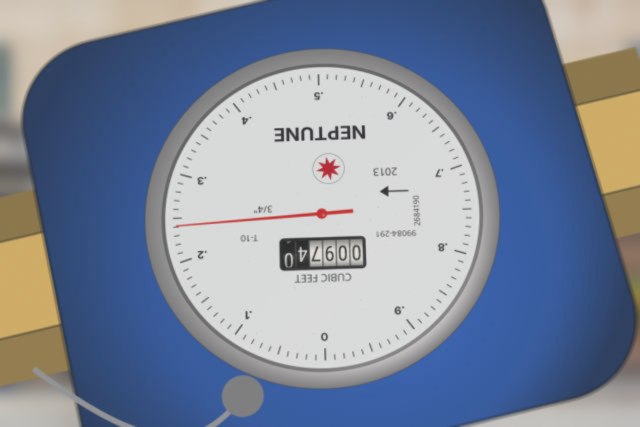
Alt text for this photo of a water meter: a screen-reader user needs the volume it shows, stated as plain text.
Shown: 9740.24 ft³
